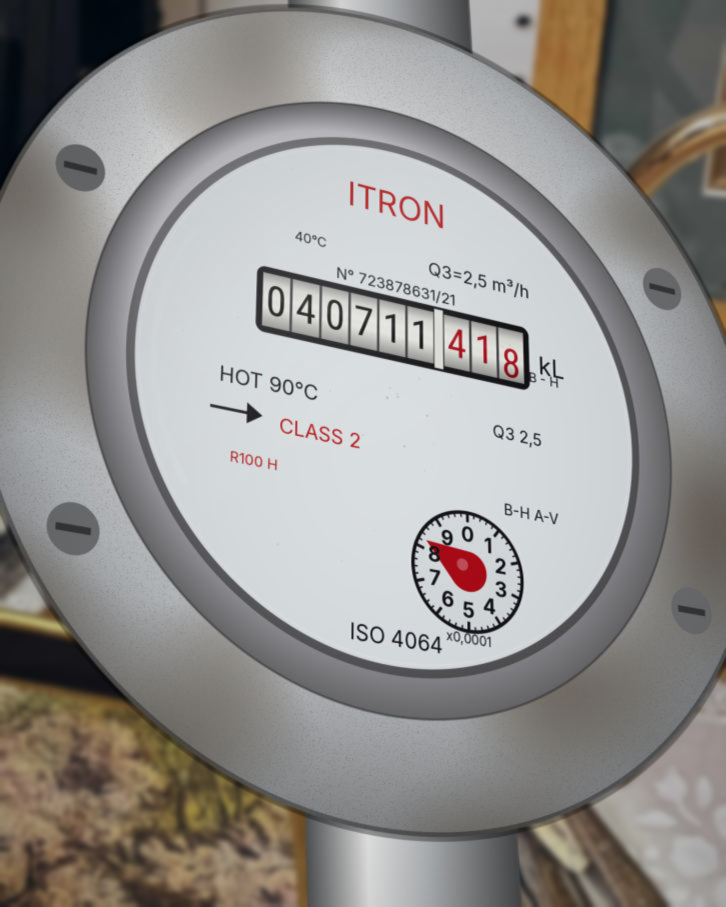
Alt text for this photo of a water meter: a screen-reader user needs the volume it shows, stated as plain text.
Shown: 40711.4178 kL
